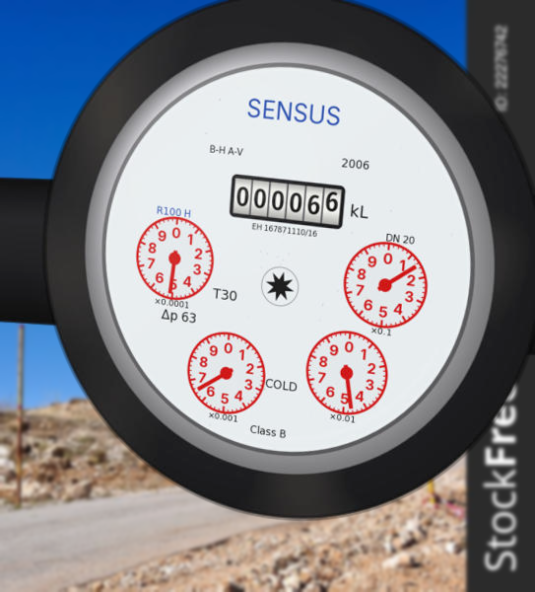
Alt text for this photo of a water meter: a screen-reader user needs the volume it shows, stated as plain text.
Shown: 66.1465 kL
